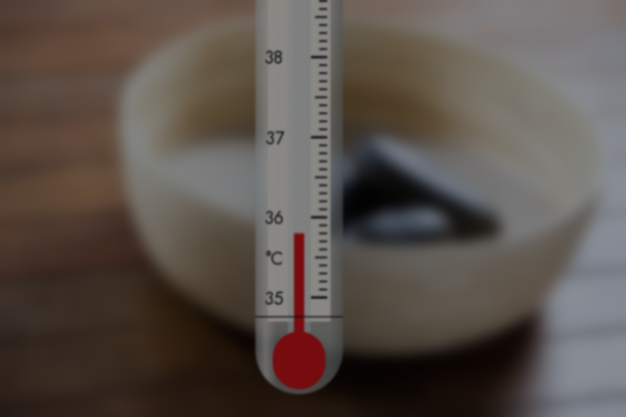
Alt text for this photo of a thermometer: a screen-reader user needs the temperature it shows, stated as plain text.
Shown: 35.8 °C
